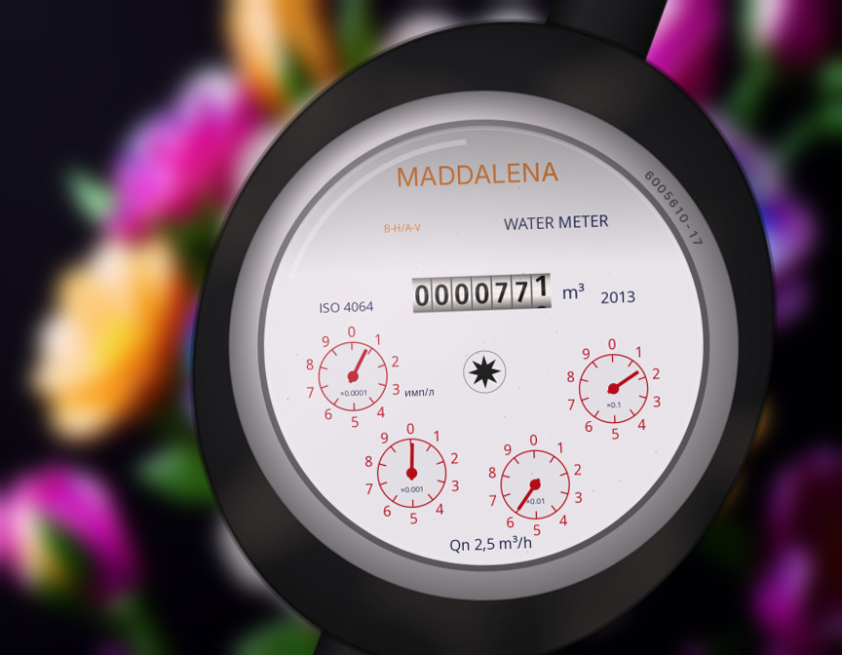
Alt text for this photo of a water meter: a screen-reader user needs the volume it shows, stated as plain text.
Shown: 771.1600 m³
